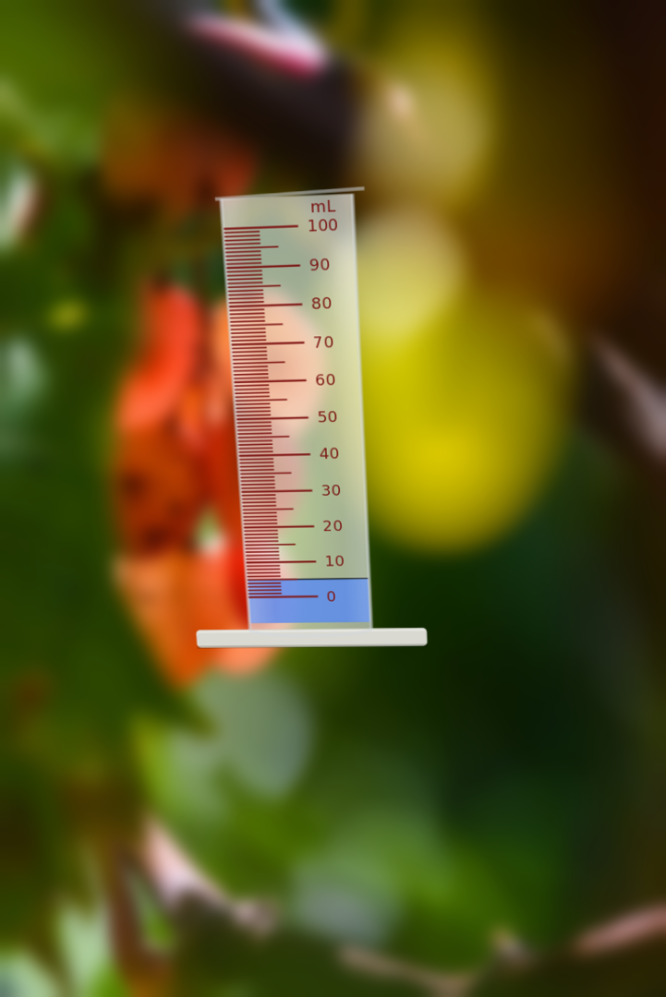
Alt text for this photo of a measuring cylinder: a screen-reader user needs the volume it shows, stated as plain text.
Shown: 5 mL
